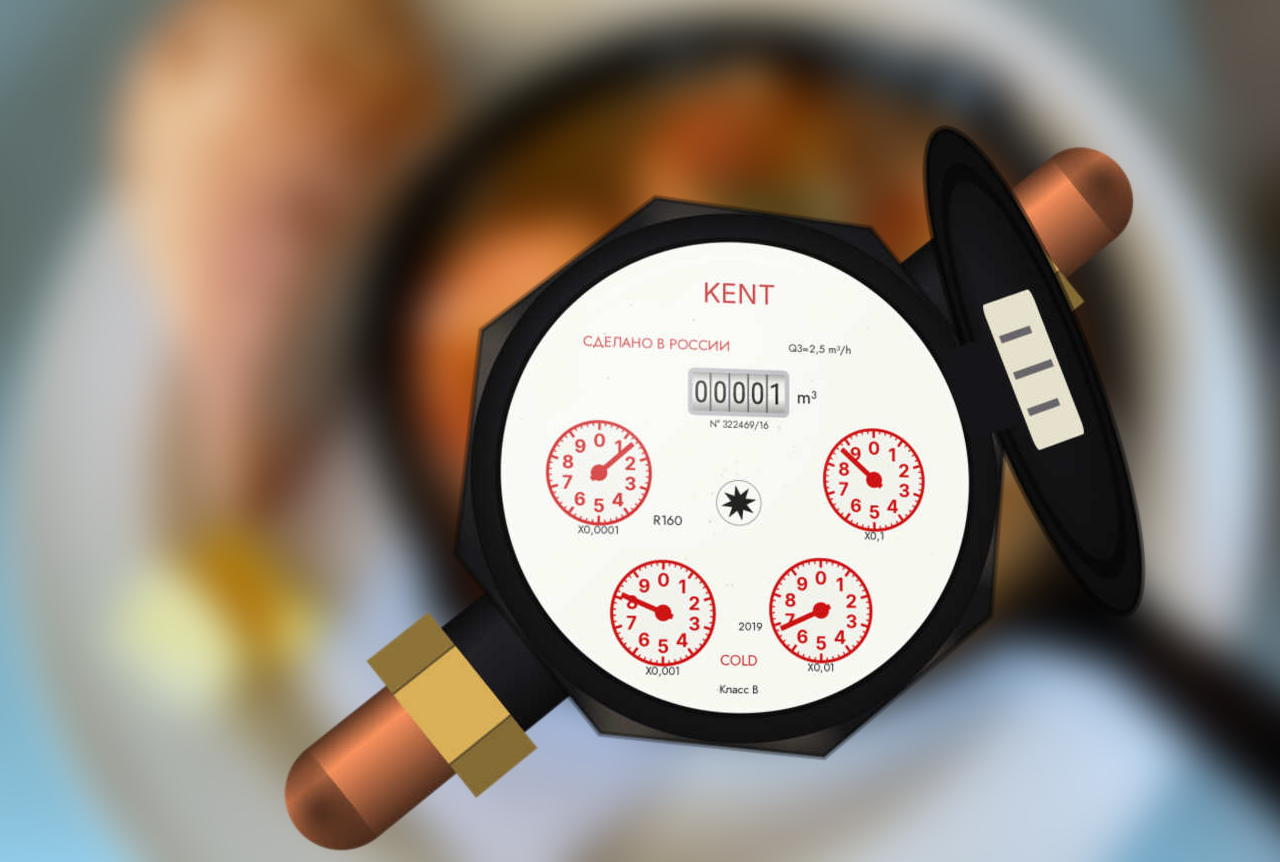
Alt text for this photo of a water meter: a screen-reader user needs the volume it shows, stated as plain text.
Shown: 1.8681 m³
